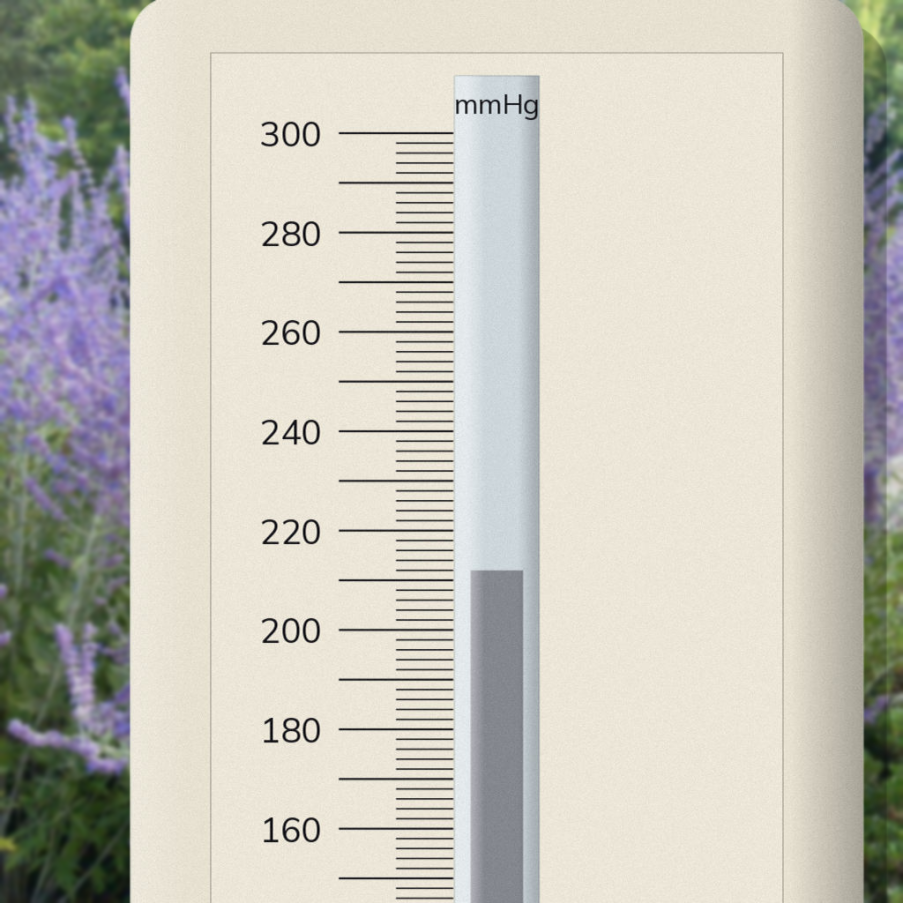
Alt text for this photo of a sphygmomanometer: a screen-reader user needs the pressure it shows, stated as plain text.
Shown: 212 mmHg
